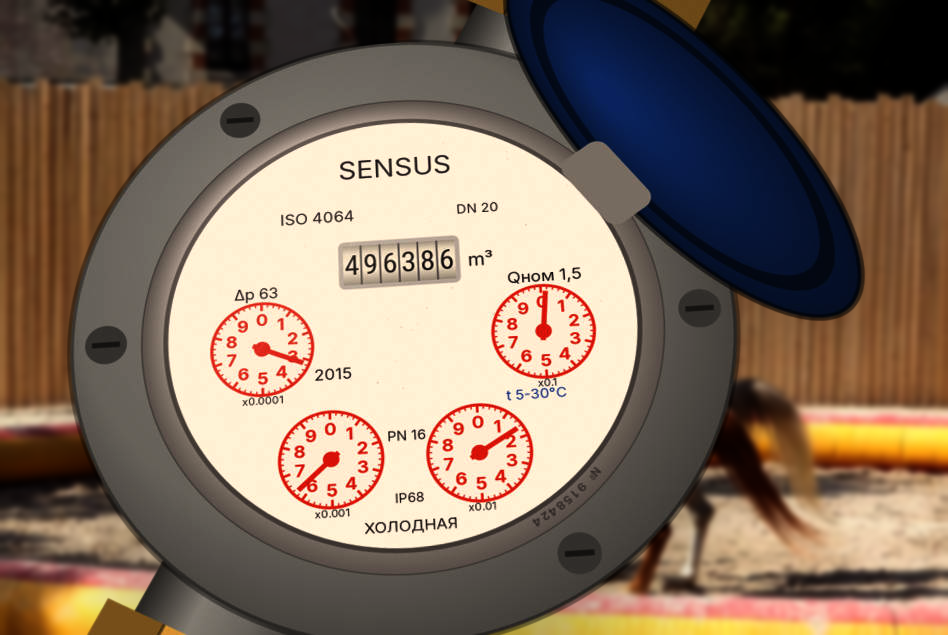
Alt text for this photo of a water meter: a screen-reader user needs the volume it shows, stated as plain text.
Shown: 496386.0163 m³
